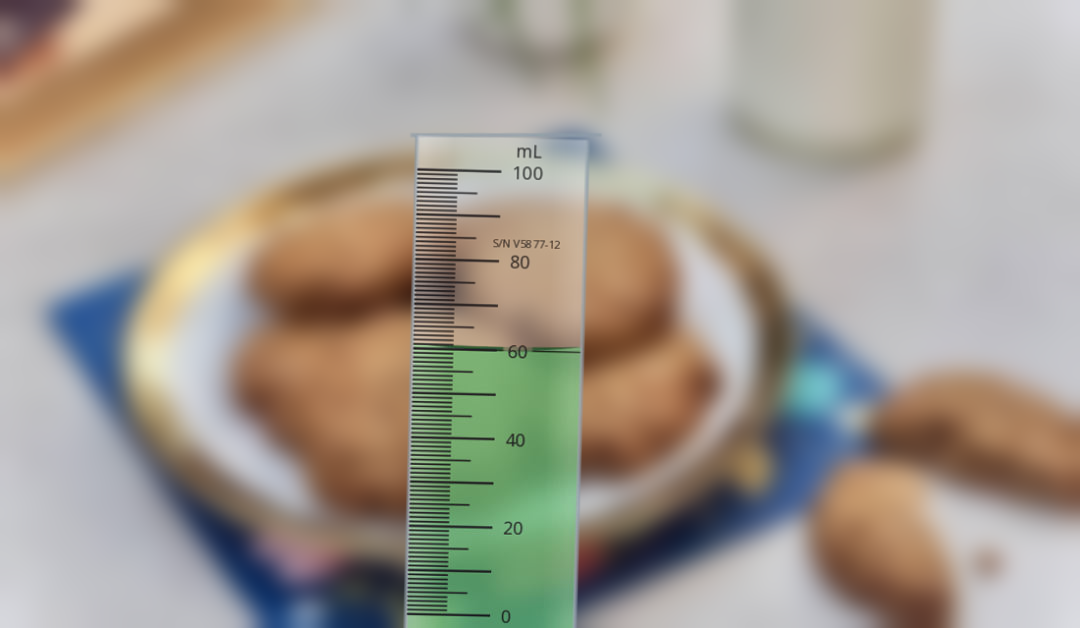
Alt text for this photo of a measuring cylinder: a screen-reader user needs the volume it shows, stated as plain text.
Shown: 60 mL
